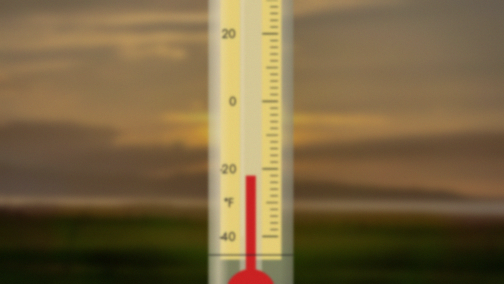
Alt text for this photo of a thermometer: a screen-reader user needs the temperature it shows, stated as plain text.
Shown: -22 °F
